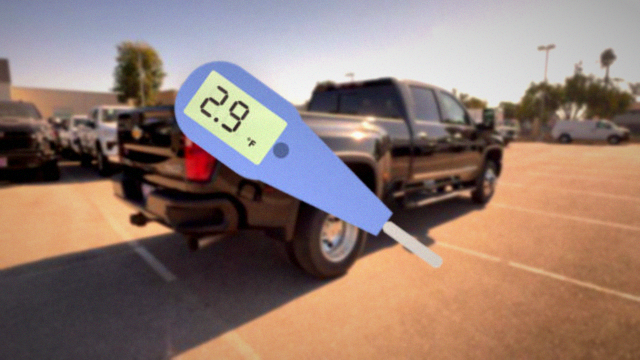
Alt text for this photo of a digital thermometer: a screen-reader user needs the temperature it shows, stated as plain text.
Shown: 2.9 °F
